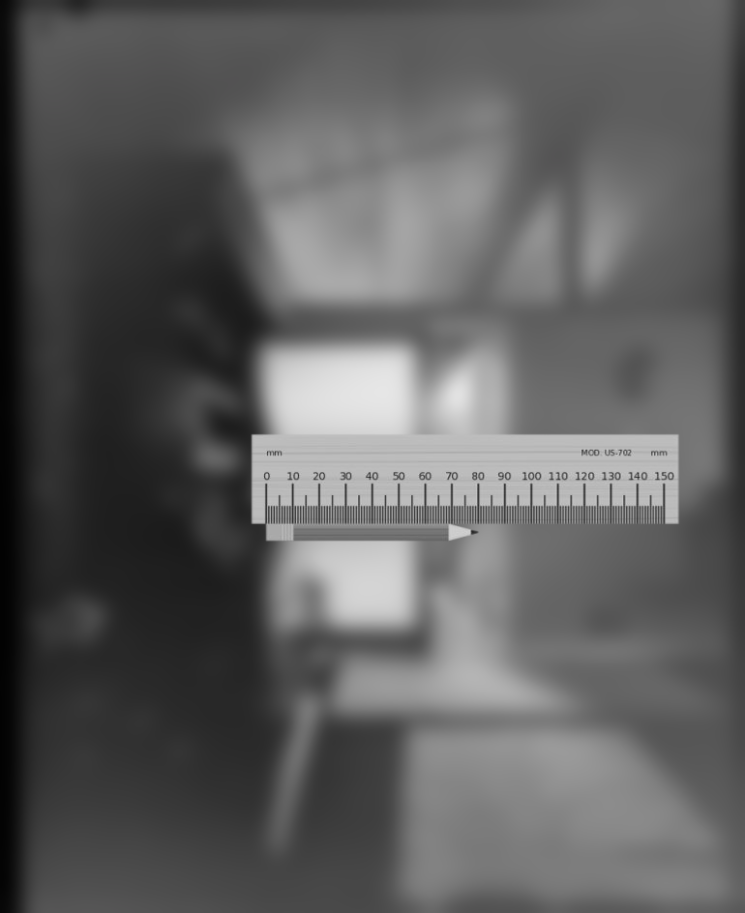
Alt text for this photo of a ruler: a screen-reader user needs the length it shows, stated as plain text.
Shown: 80 mm
